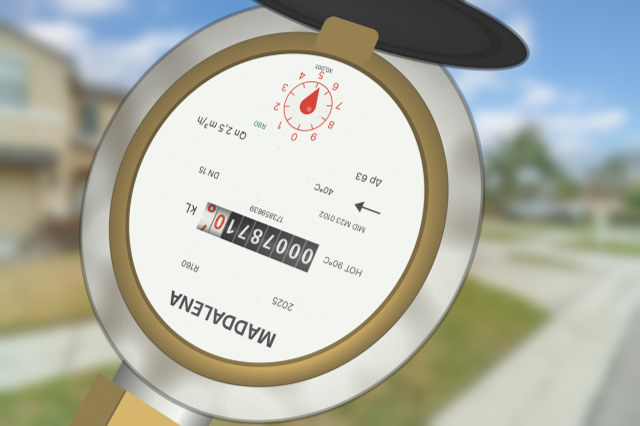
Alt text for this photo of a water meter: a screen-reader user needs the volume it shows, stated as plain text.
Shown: 7871.075 kL
